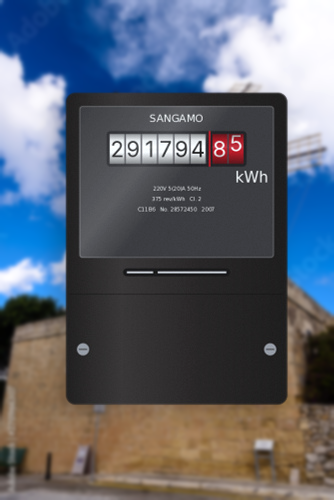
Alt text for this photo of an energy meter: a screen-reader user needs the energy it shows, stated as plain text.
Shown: 291794.85 kWh
